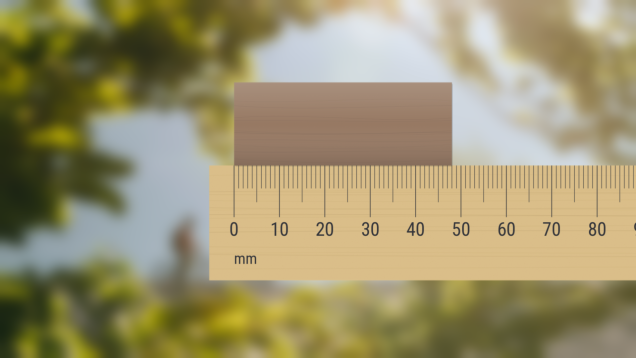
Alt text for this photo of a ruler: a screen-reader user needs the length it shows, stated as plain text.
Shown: 48 mm
